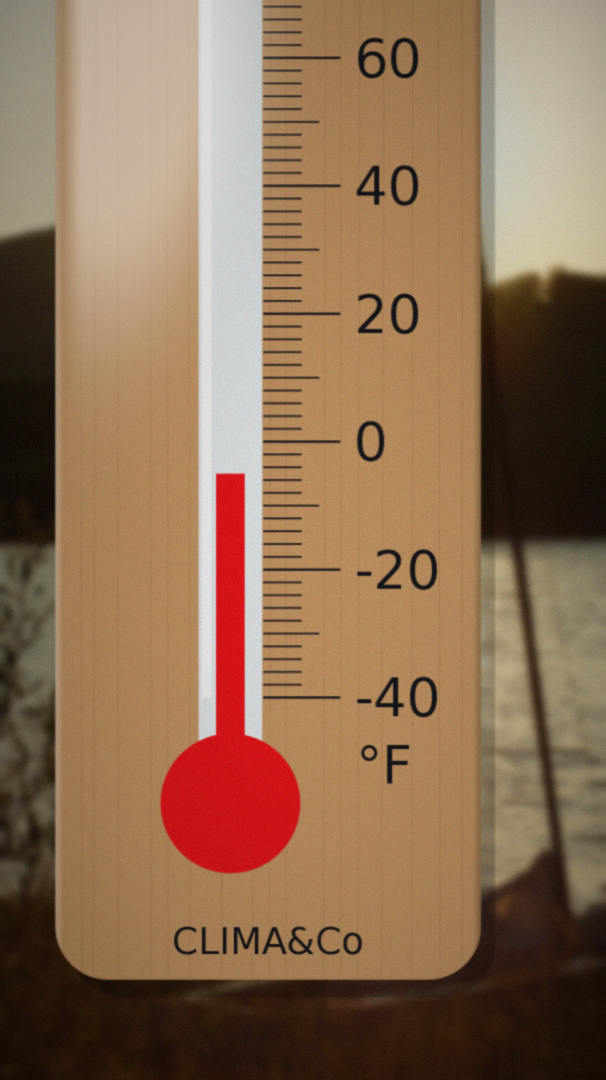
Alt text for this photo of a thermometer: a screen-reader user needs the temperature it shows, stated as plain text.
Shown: -5 °F
